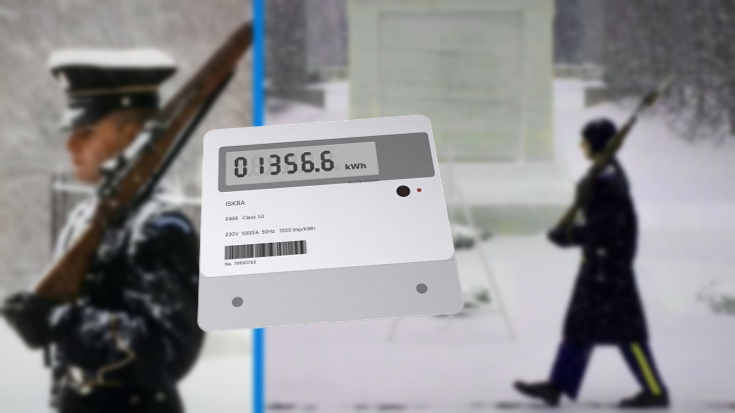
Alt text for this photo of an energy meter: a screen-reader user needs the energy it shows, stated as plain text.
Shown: 1356.6 kWh
